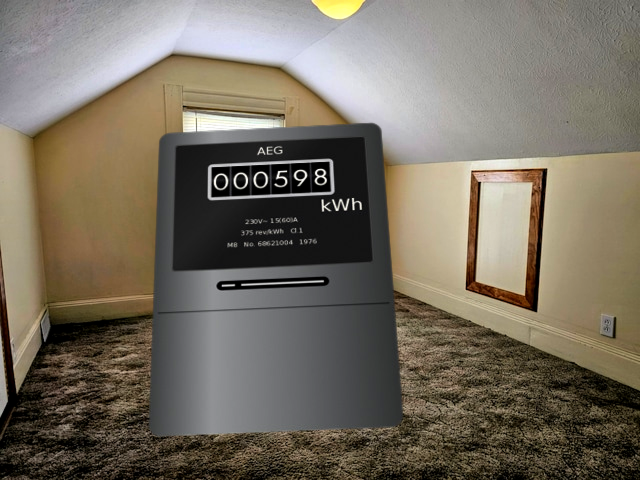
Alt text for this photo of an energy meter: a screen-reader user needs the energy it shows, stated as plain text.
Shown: 598 kWh
